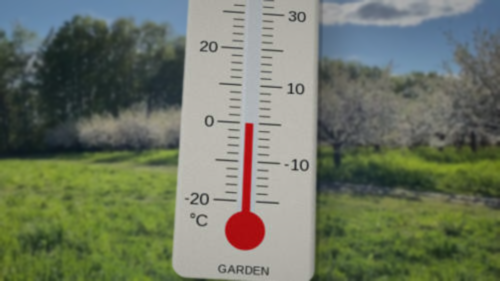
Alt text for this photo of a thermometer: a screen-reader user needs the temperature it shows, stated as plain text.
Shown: 0 °C
